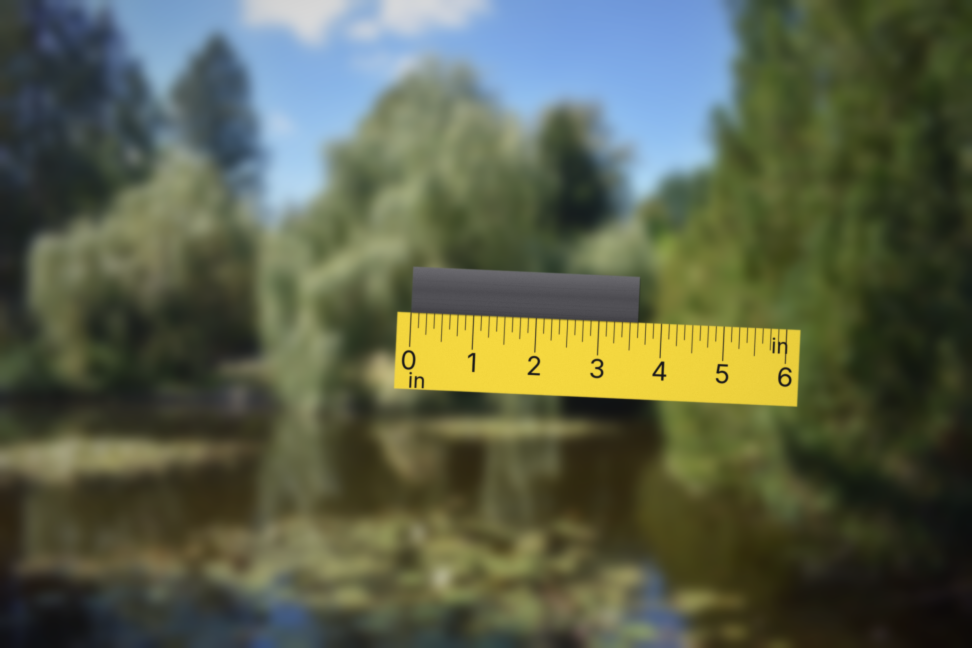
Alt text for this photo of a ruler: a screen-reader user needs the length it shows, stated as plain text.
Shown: 3.625 in
